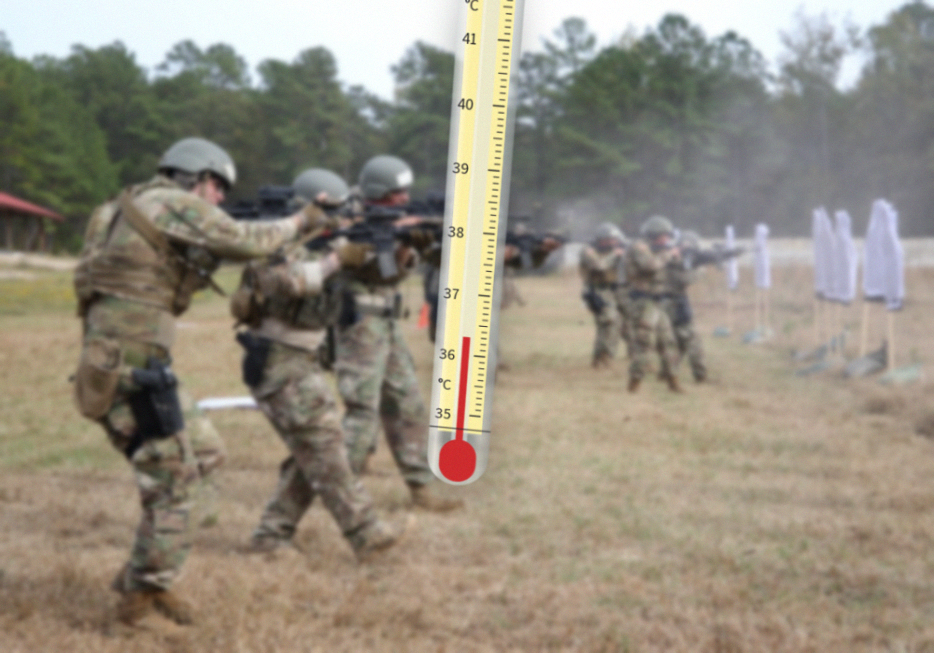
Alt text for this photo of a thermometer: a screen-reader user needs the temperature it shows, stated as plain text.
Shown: 36.3 °C
